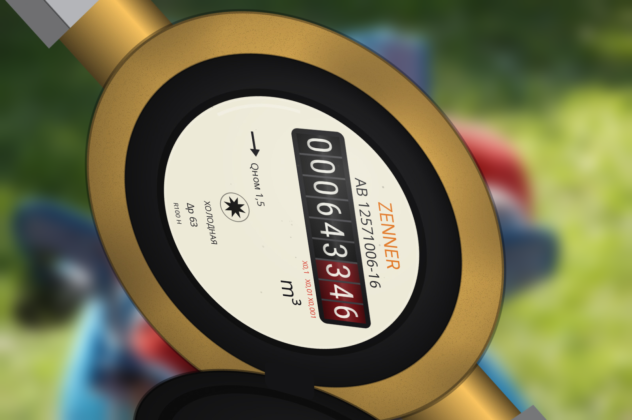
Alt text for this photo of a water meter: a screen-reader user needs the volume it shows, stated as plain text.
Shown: 643.346 m³
